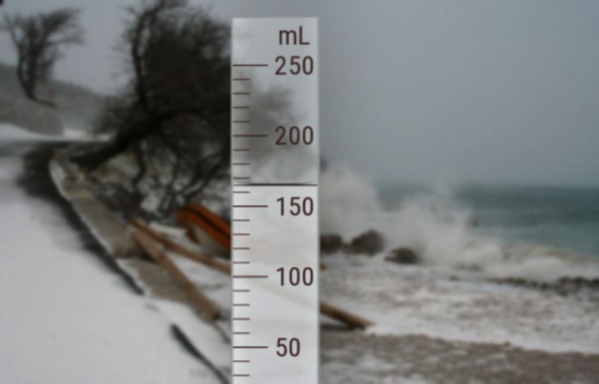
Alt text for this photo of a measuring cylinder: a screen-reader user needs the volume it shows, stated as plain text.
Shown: 165 mL
